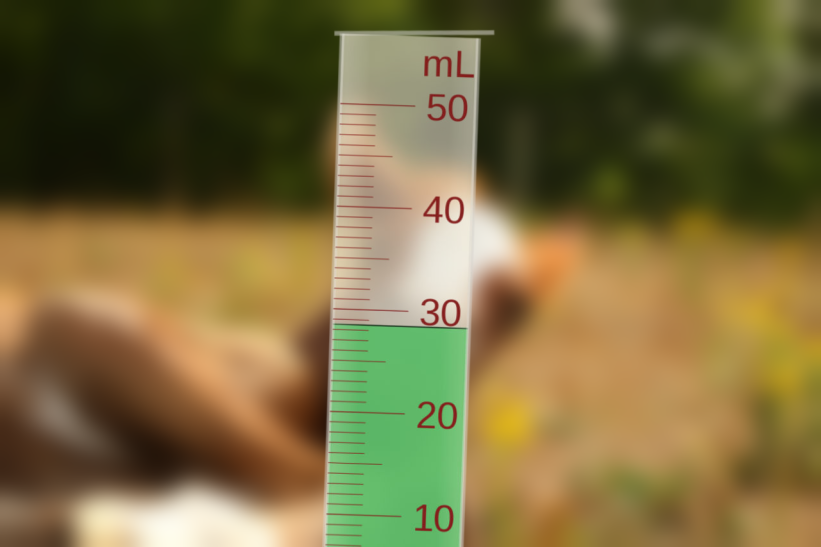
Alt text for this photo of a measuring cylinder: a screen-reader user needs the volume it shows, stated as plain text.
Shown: 28.5 mL
